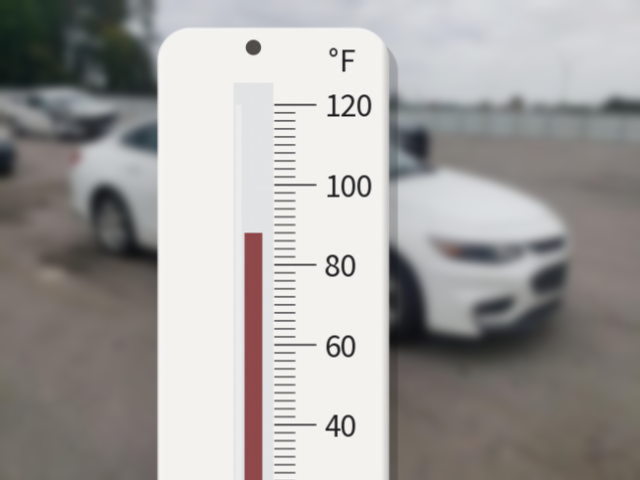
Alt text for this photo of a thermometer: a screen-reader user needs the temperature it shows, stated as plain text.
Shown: 88 °F
